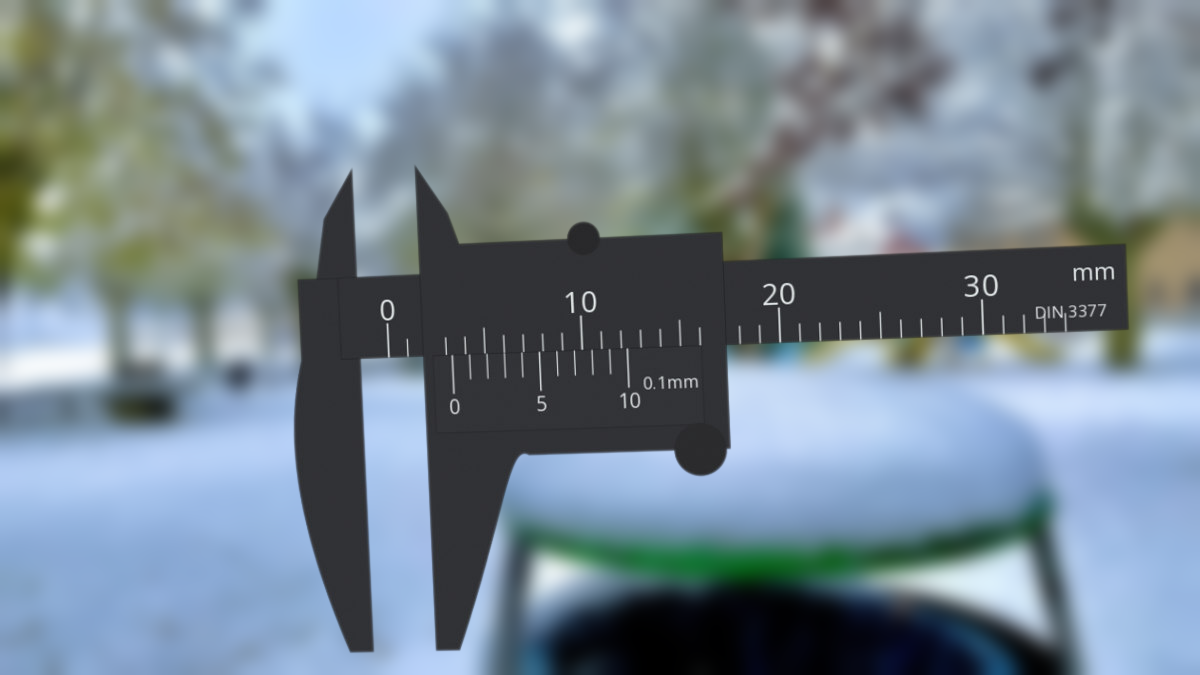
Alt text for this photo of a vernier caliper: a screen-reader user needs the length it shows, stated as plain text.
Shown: 3.3 mm
